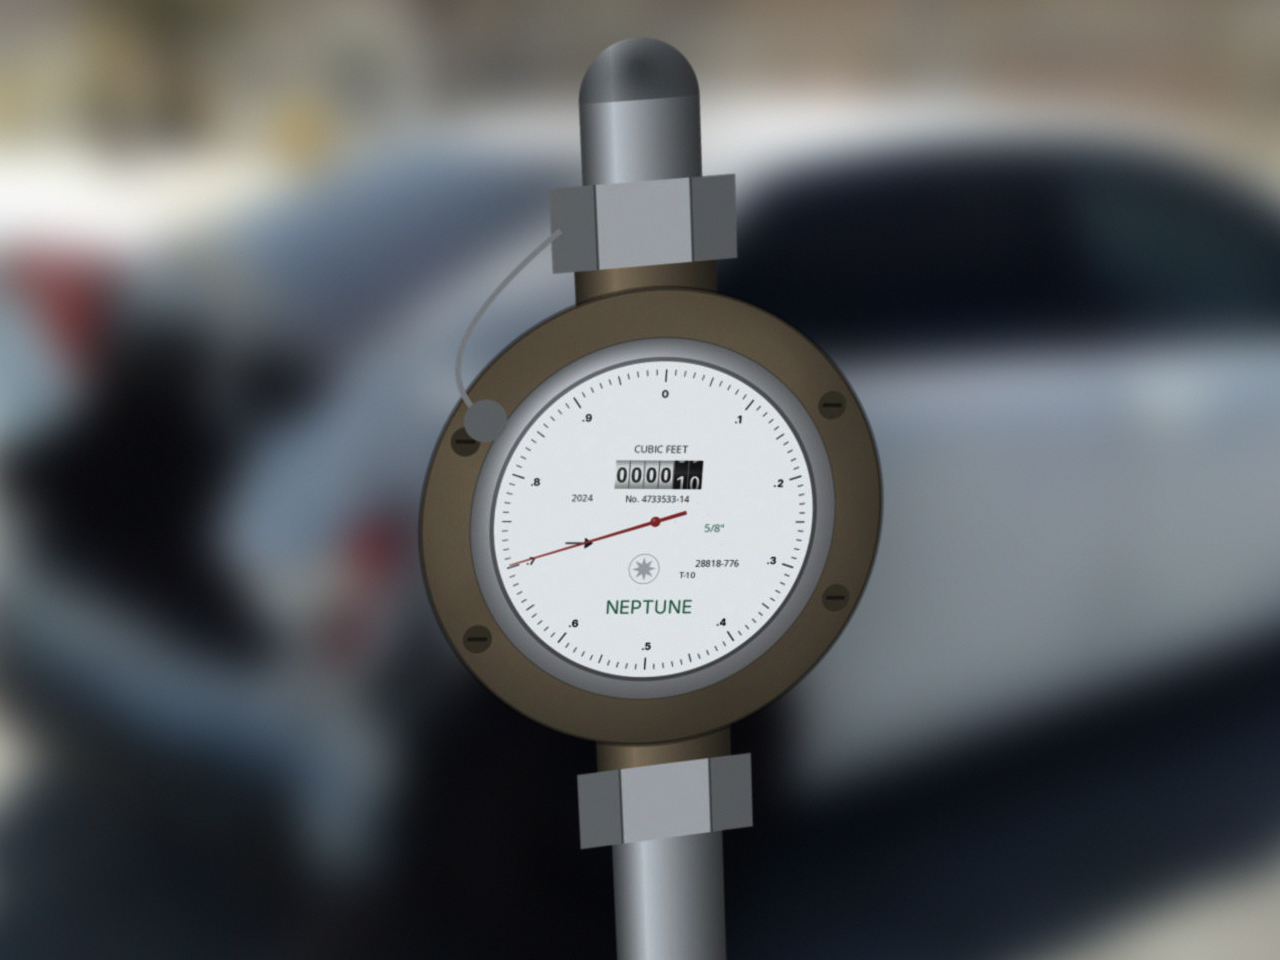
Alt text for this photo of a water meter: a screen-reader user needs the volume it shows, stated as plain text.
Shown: 9.70 ft³
